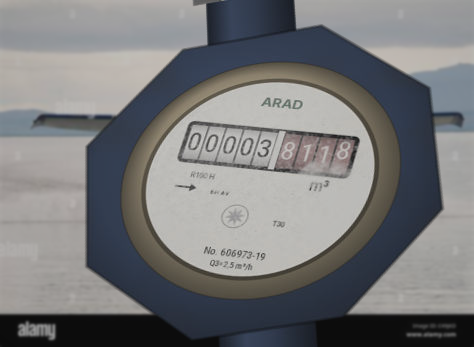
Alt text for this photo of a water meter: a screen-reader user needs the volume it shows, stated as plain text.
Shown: 3.8118 m³
